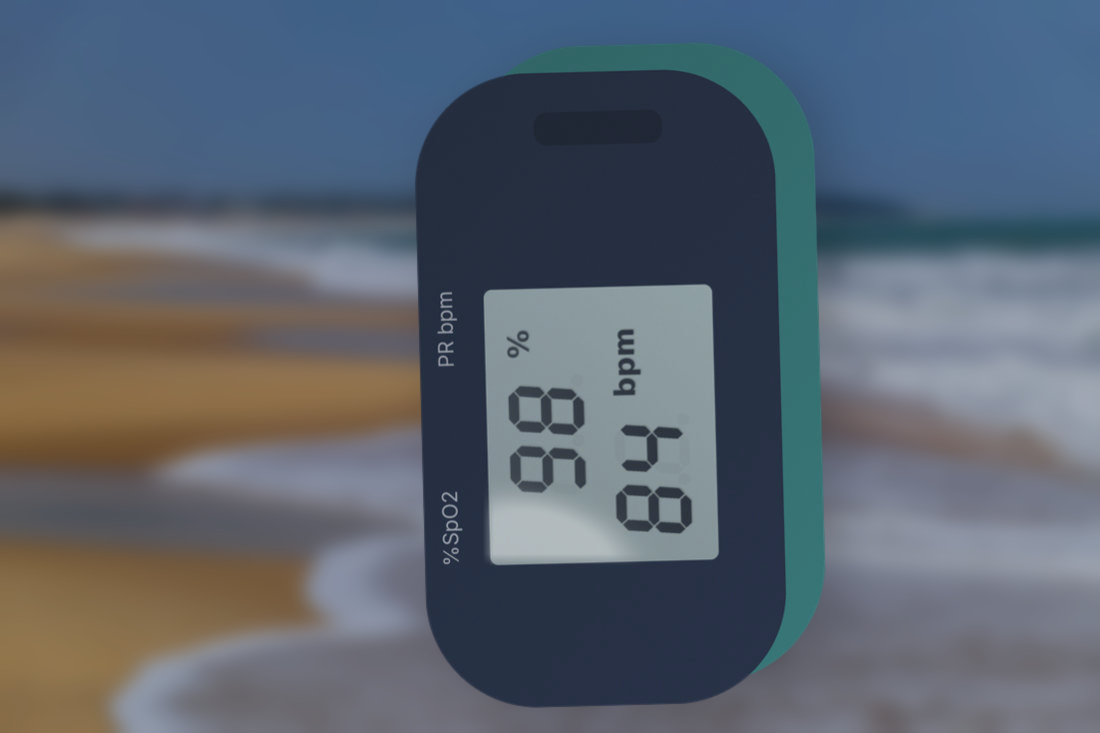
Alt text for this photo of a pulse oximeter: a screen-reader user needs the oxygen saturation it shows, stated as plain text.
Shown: 98 %
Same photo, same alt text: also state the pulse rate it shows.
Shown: 84 bpm
